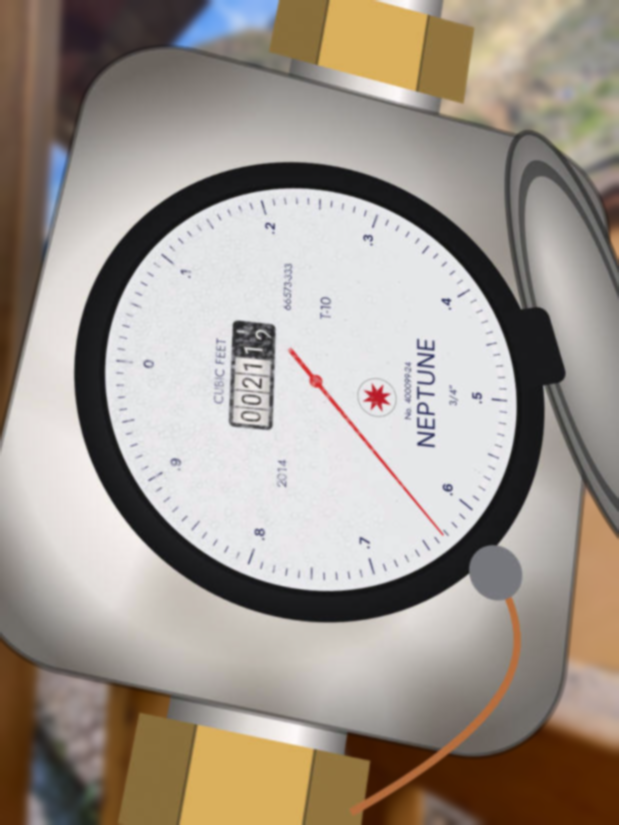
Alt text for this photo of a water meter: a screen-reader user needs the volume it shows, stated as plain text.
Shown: 2111.63 ft³
